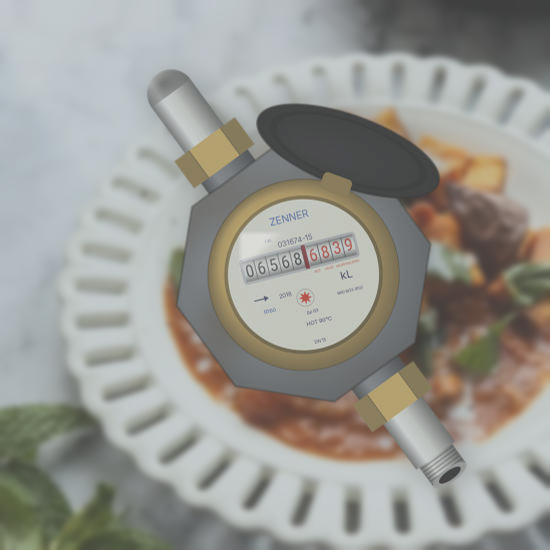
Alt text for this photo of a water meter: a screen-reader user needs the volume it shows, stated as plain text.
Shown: 6568.6839 kL
